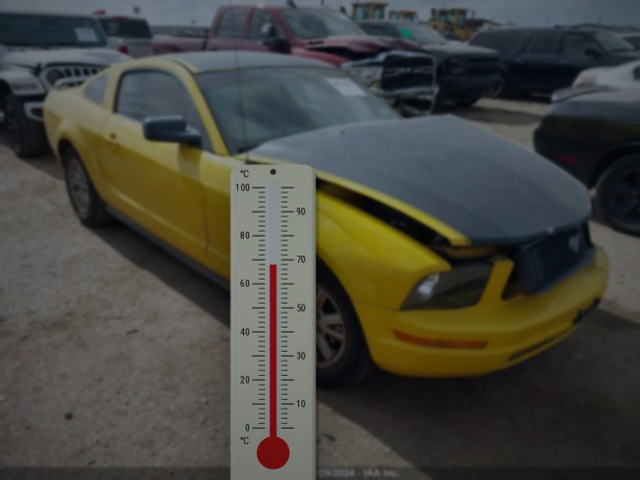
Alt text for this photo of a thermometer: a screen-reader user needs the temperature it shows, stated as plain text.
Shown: 68 °C
